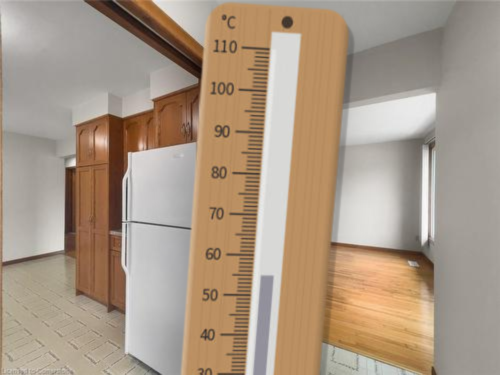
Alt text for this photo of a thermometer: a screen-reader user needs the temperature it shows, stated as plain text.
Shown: 55 °C
